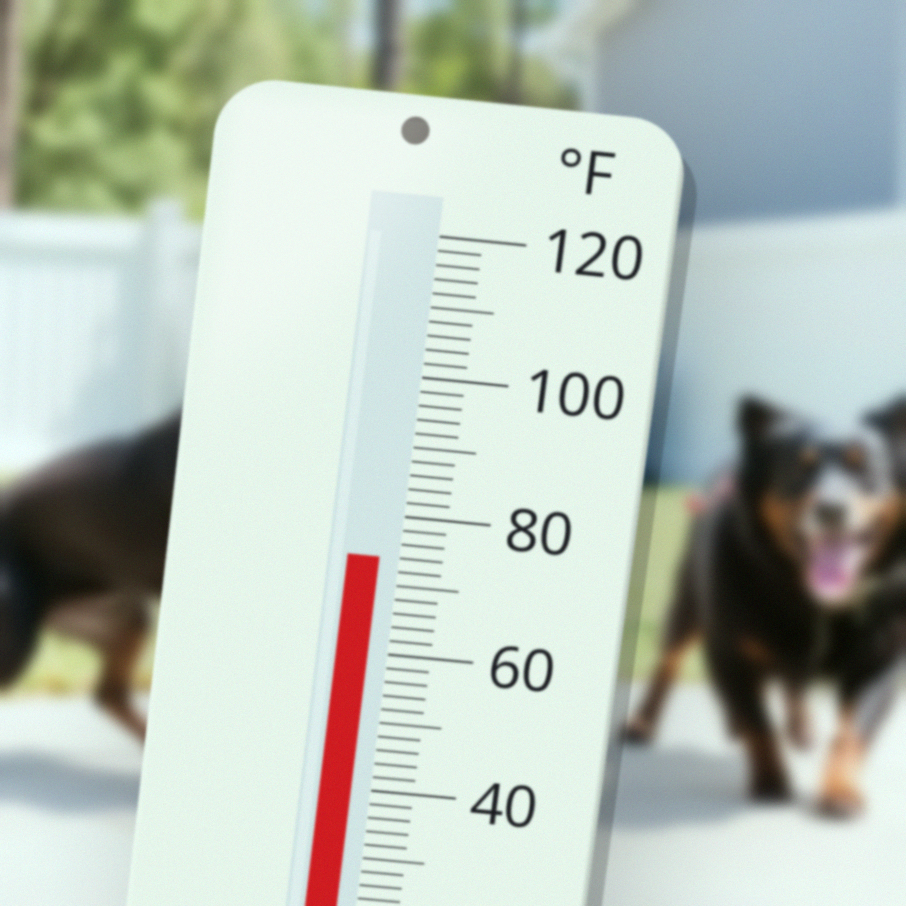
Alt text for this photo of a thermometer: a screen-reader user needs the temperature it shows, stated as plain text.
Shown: 74 °F
